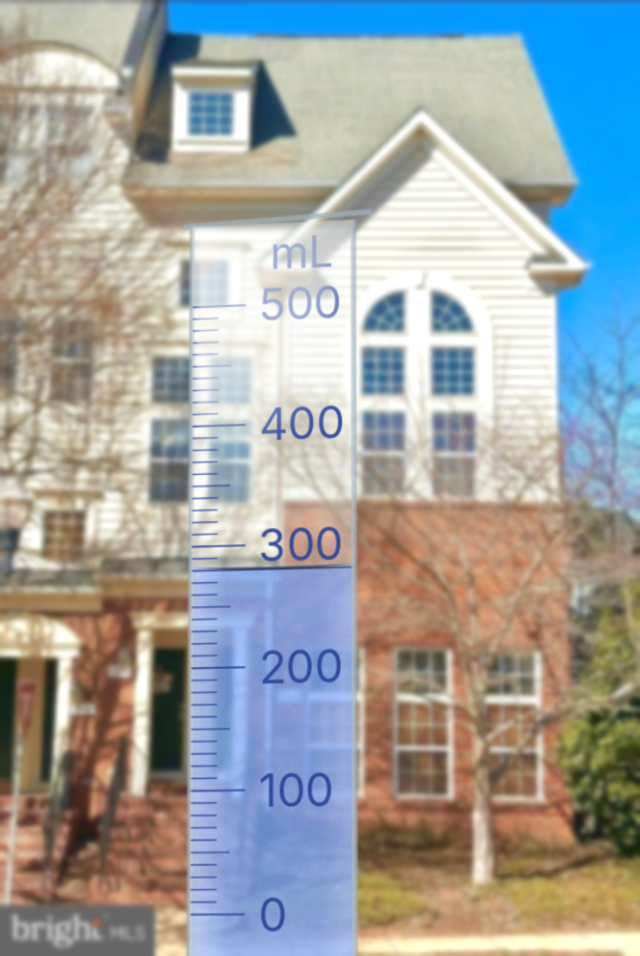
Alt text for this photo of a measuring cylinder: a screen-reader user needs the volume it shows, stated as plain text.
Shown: 280 mL
